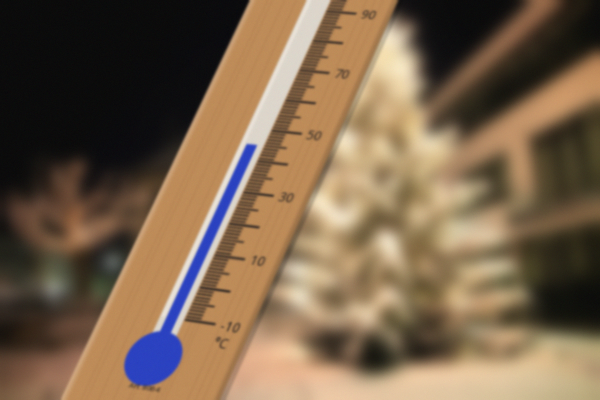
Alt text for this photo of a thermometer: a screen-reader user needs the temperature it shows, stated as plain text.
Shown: 45 °C
